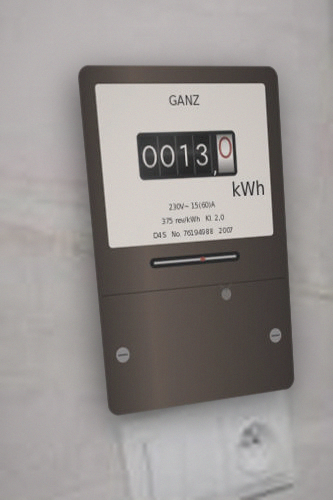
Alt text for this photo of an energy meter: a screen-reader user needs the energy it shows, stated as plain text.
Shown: 13.0 kWh
